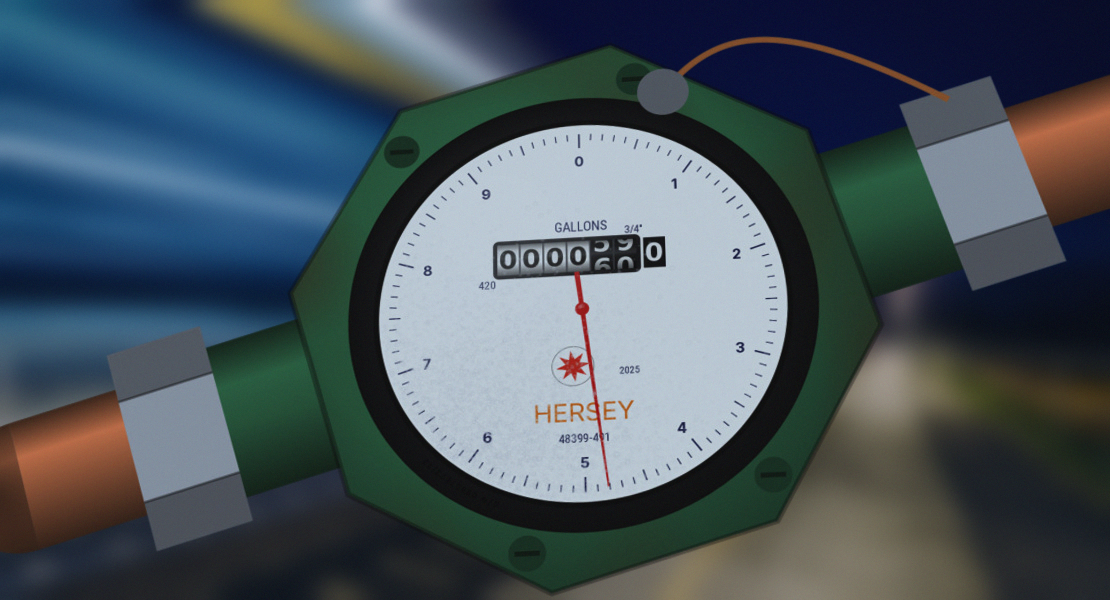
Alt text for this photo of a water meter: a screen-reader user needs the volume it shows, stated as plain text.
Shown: 594.8 gal
